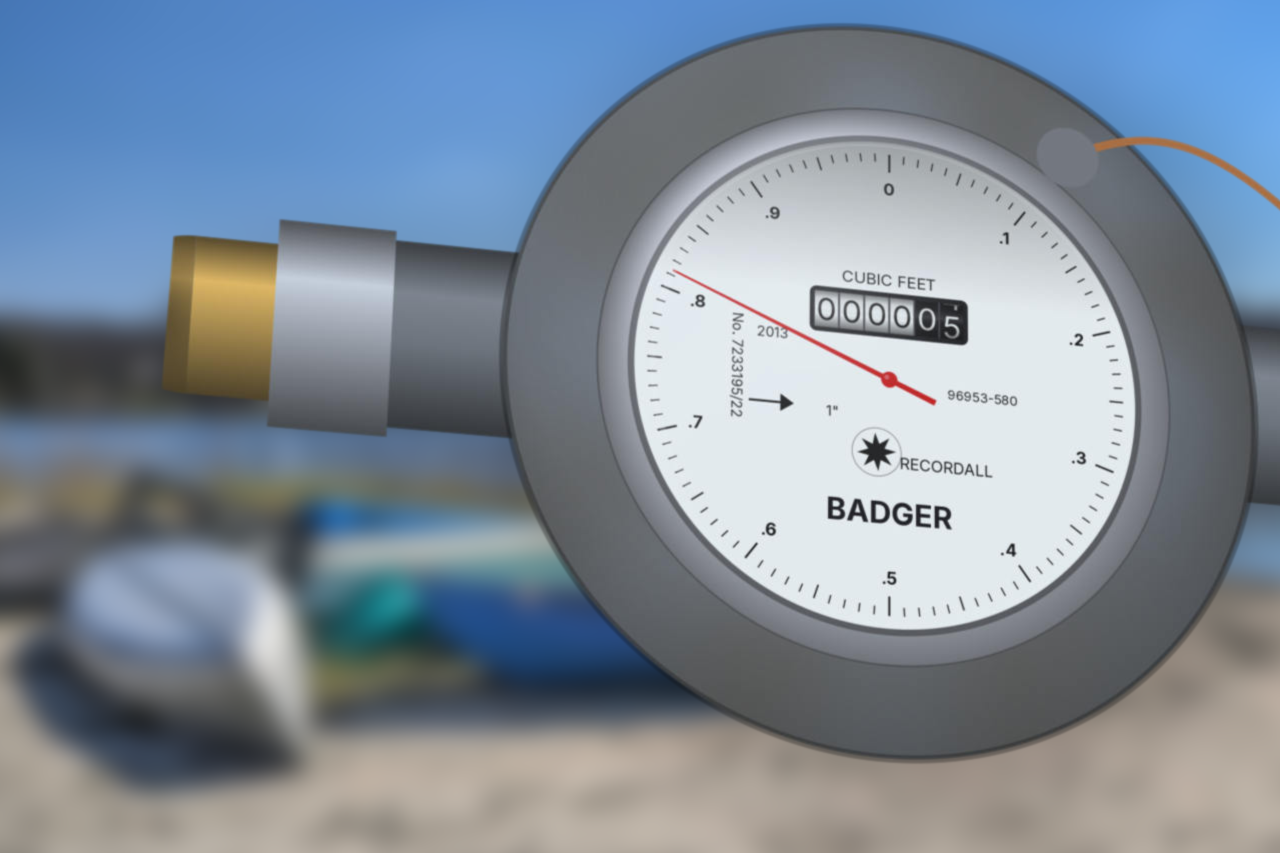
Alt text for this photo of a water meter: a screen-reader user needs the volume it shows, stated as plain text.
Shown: 4.81 ft³
